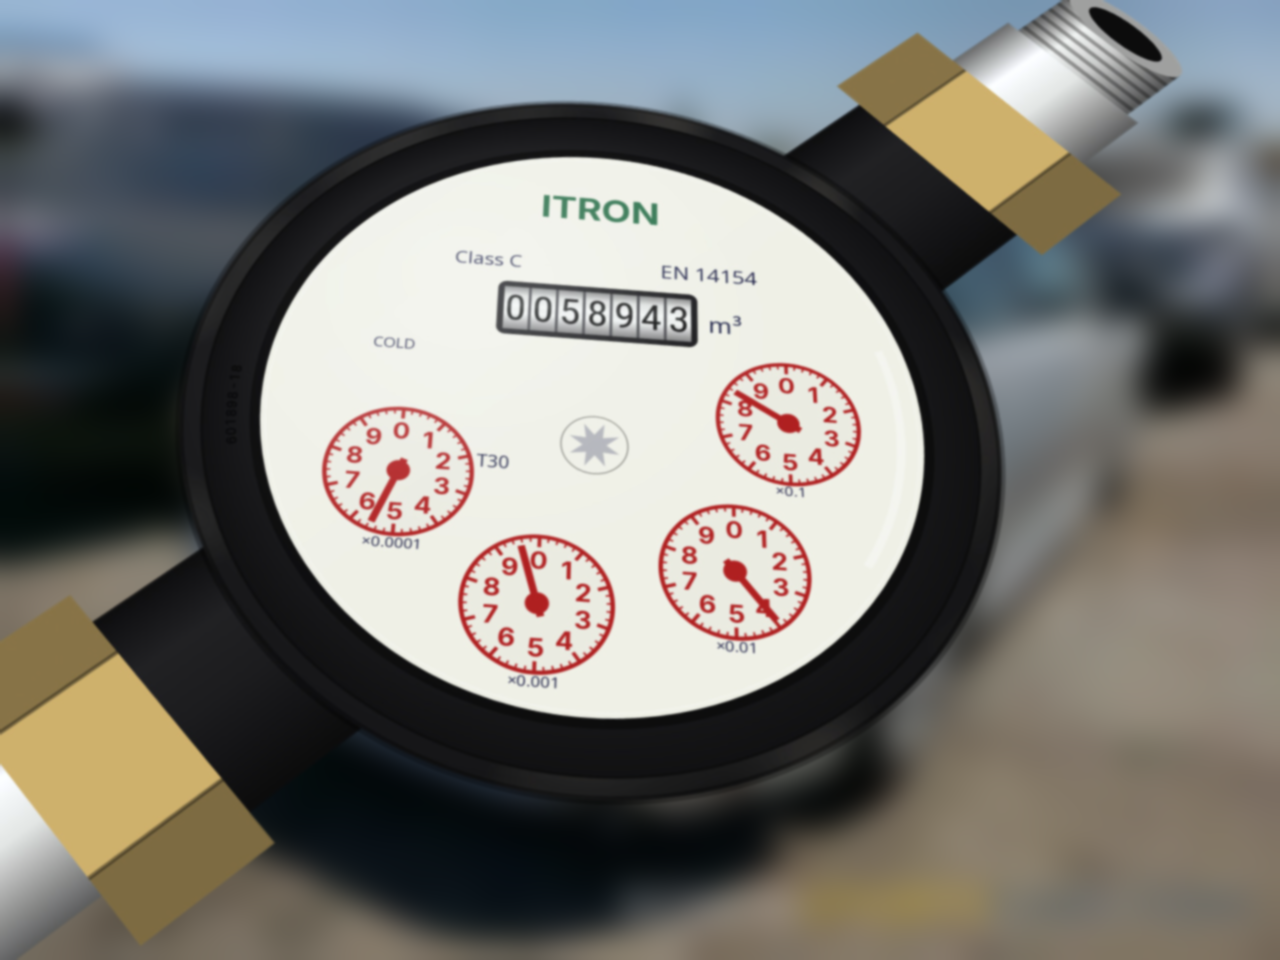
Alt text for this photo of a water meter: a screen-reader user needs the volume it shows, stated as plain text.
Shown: 58943.8395 m³
